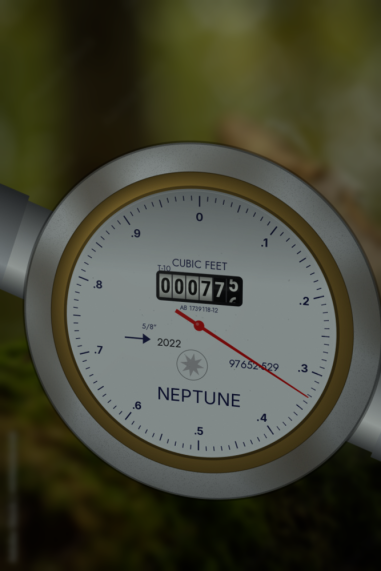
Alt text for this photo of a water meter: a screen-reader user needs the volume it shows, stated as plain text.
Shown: 775.33 ft³
